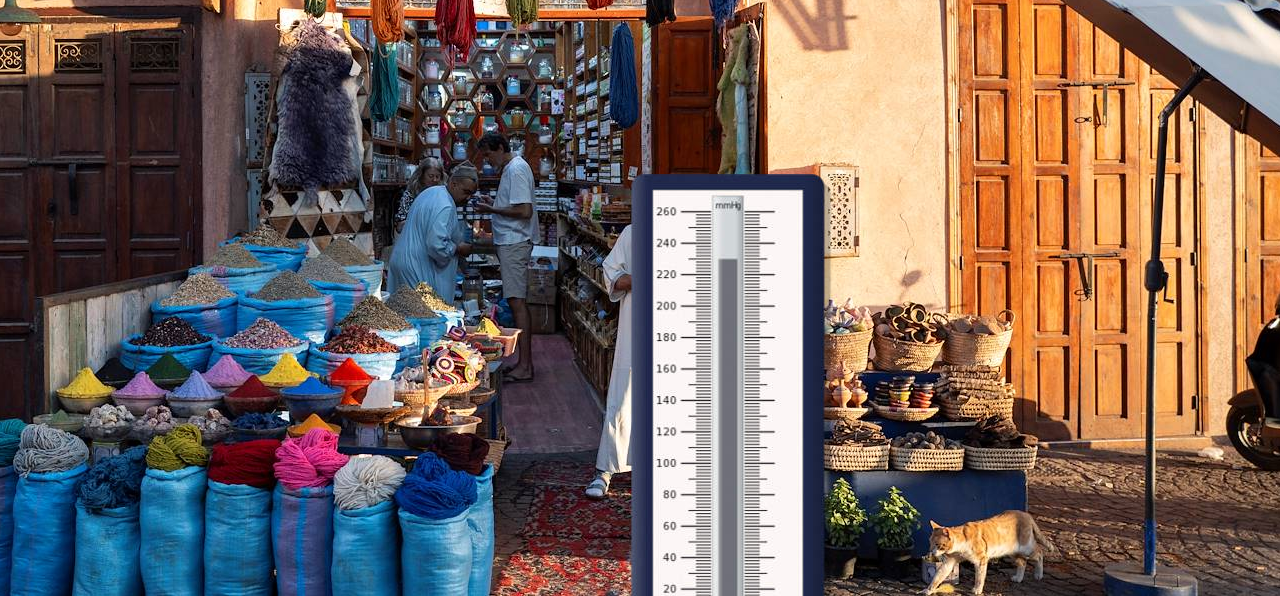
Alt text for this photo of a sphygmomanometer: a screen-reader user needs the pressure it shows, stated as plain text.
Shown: 230 mmHg
